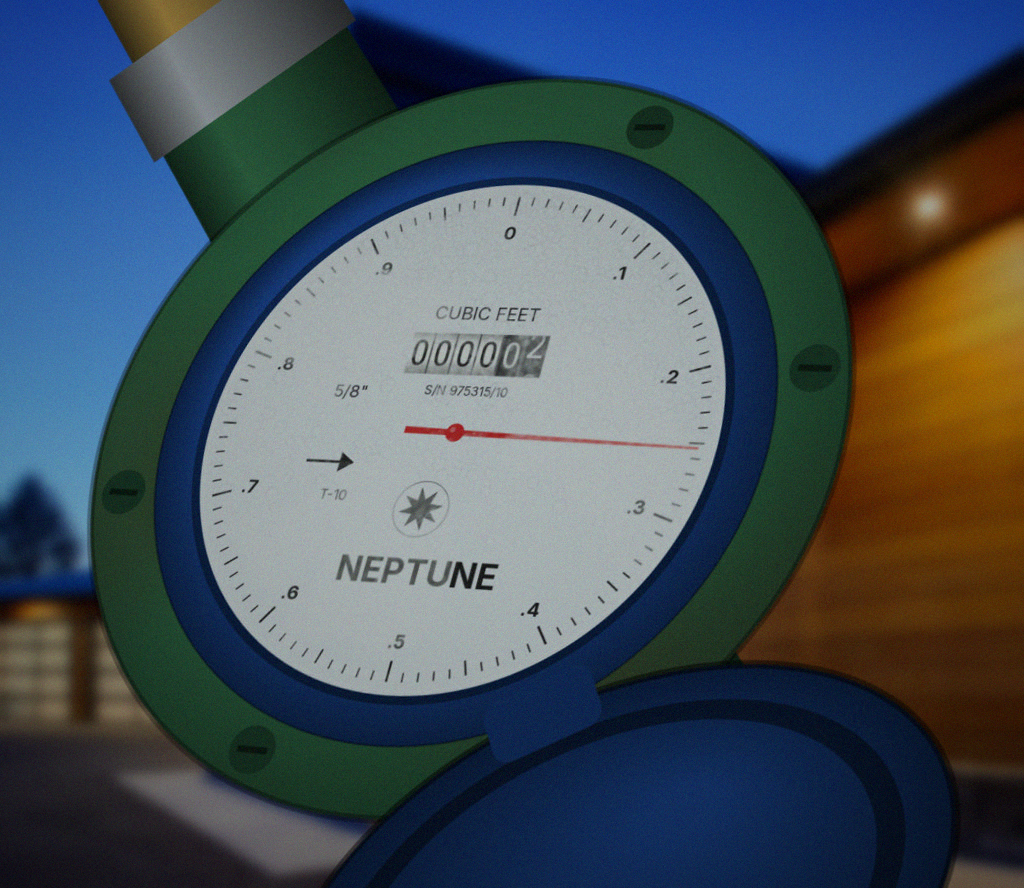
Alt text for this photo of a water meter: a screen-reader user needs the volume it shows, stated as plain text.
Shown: 2.25 ft³
